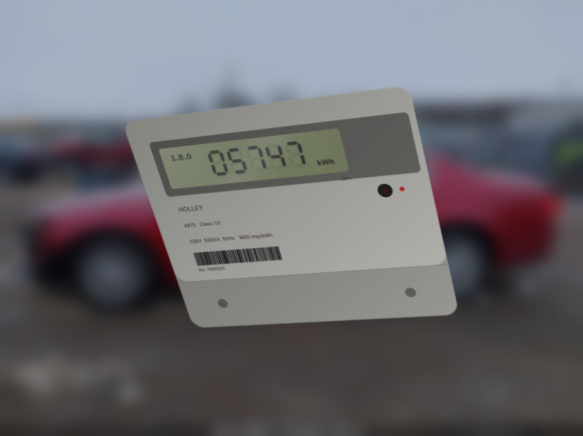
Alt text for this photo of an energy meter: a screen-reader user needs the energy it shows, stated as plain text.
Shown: 5747 kWh
